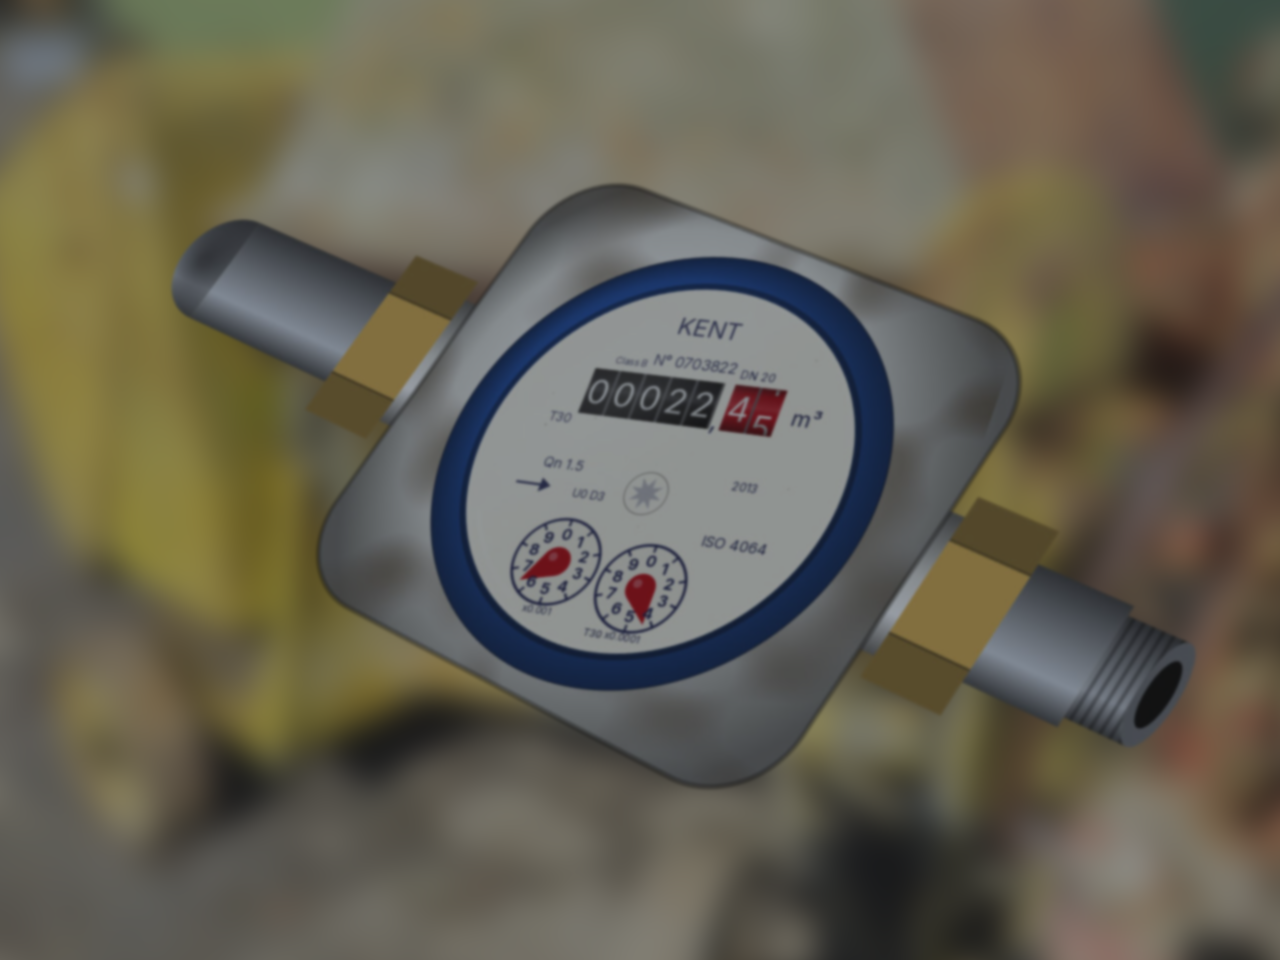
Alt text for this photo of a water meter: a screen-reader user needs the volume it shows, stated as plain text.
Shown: 22.4464 m³
